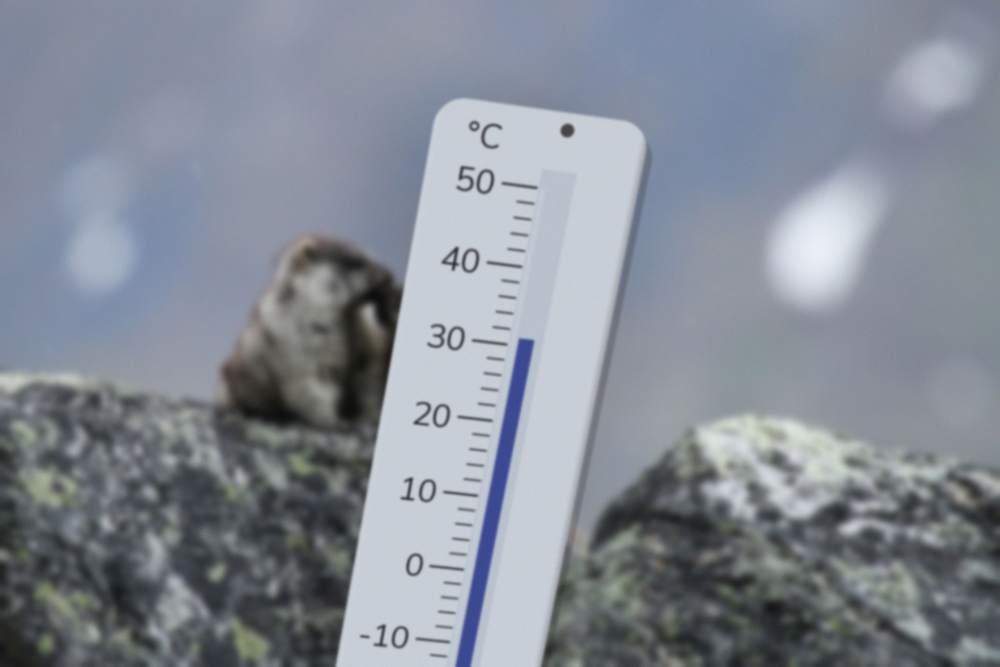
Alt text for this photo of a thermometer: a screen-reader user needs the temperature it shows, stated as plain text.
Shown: 31 °C
